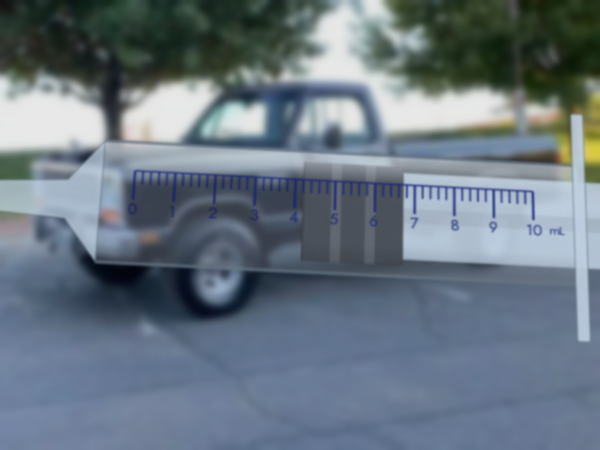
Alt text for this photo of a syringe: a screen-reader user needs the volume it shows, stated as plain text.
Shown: 4.2 mL
